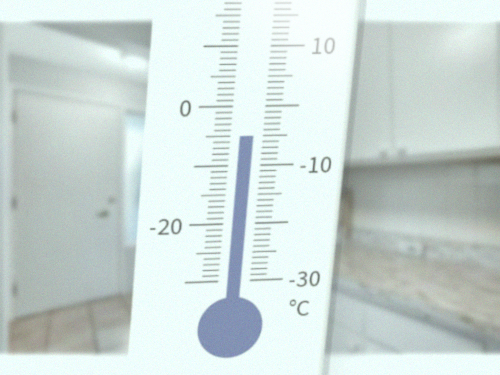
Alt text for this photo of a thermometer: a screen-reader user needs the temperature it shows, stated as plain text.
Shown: -5 °C
